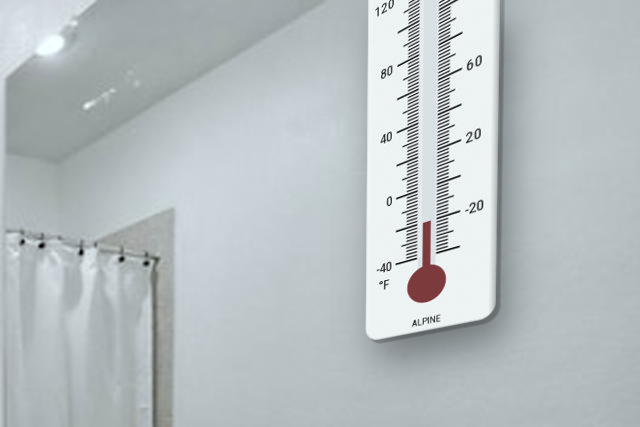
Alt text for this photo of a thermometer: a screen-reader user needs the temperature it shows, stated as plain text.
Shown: -20 °F
